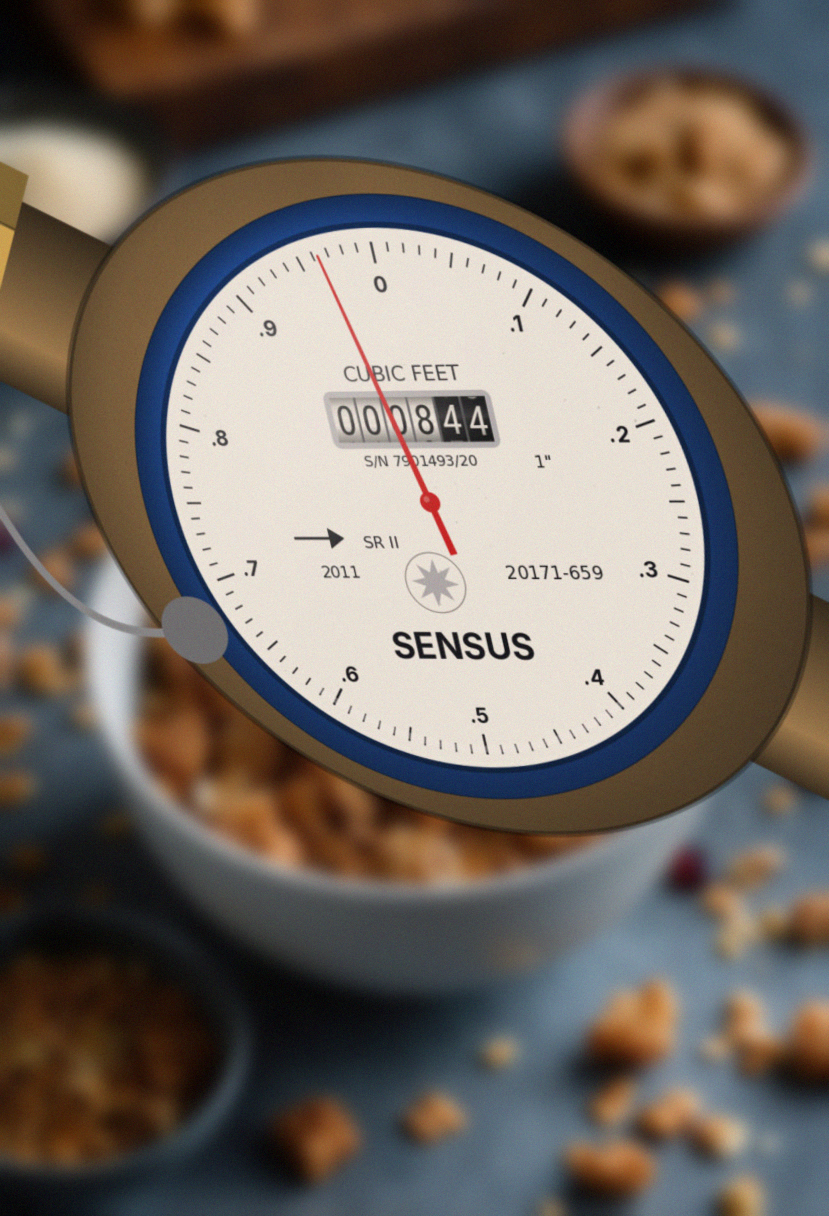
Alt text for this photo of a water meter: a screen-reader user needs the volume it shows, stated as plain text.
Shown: 843.96 ft³
